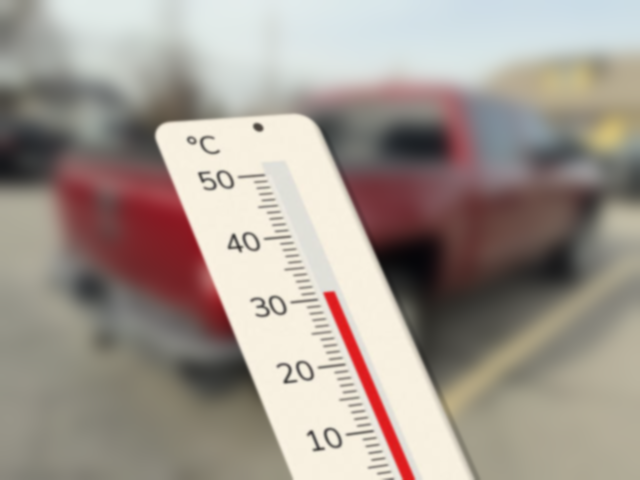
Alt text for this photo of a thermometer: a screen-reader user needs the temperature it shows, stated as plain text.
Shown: 31 °C
